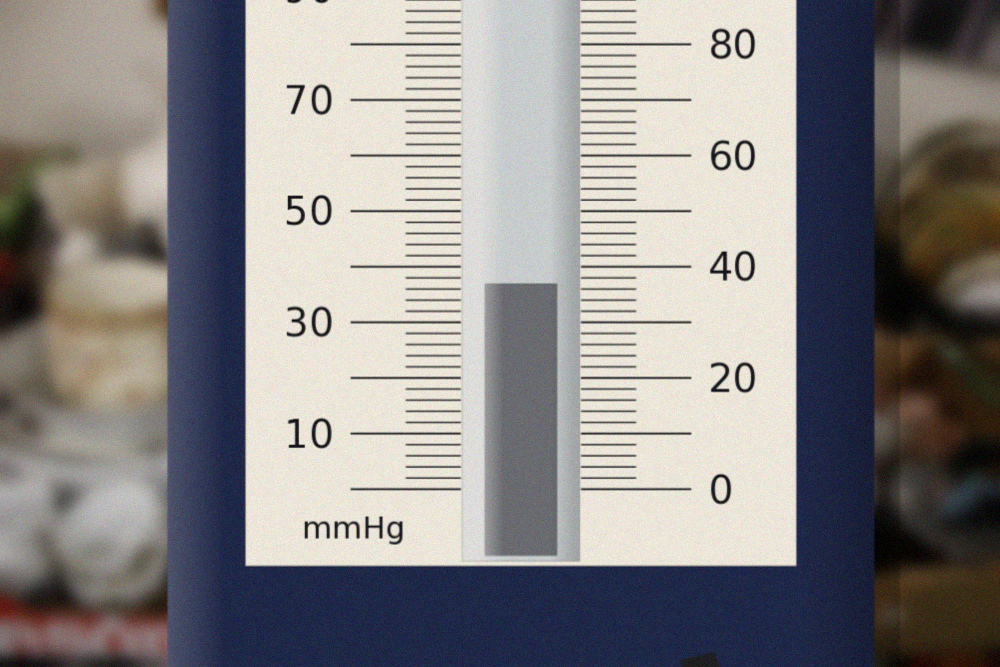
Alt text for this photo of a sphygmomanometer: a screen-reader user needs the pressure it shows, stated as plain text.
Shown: 37 mmHg
